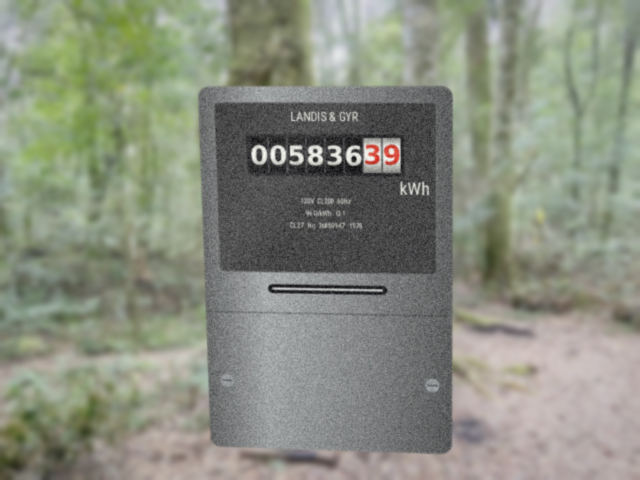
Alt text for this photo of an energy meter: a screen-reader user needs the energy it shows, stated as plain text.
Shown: 5836.39 kWh
